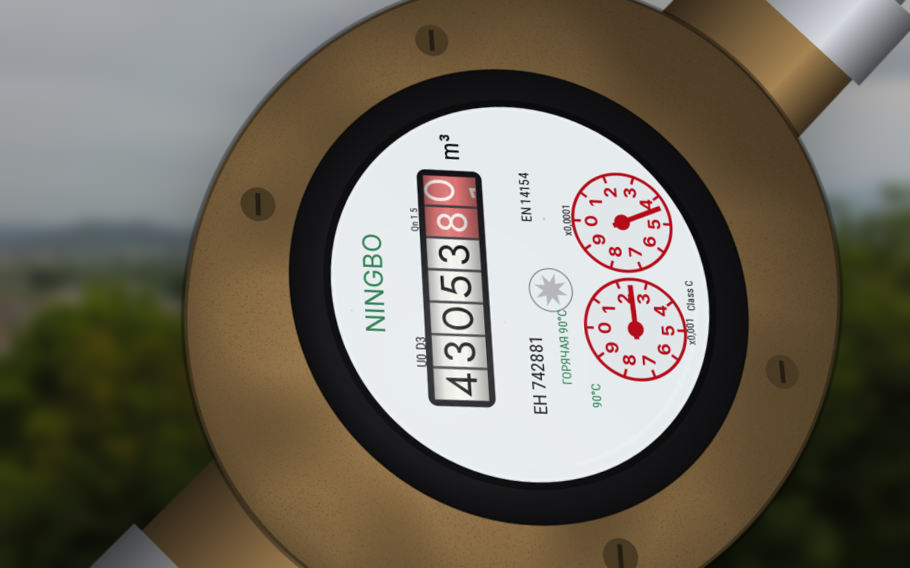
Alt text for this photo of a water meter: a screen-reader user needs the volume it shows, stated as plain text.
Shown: 43053.8024 m³
